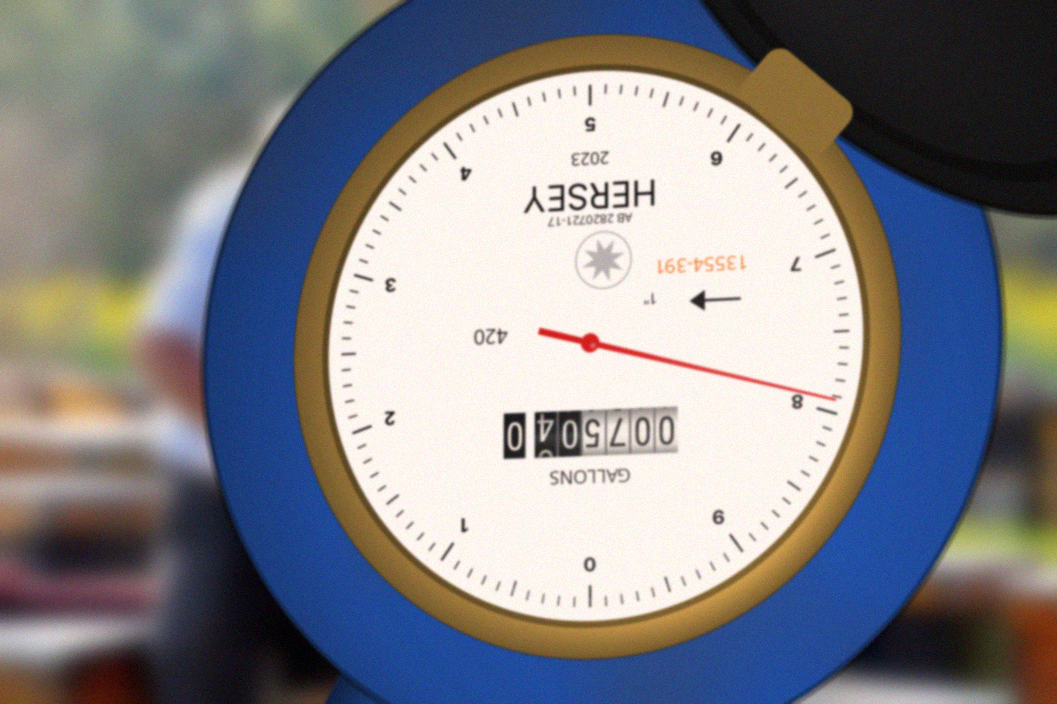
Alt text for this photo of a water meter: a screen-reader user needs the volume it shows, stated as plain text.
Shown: 75037.9 gal
